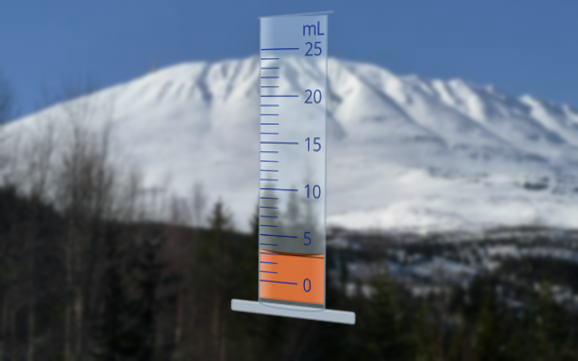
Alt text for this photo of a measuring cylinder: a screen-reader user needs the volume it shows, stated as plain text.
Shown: 3 mL
